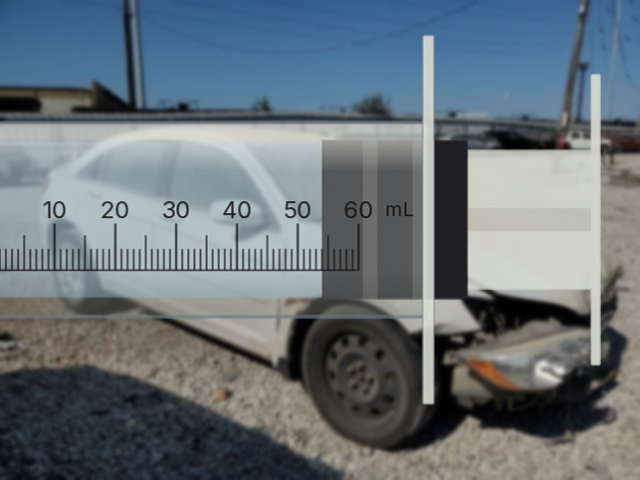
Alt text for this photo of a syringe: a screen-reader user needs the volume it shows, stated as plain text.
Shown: 54 mL
